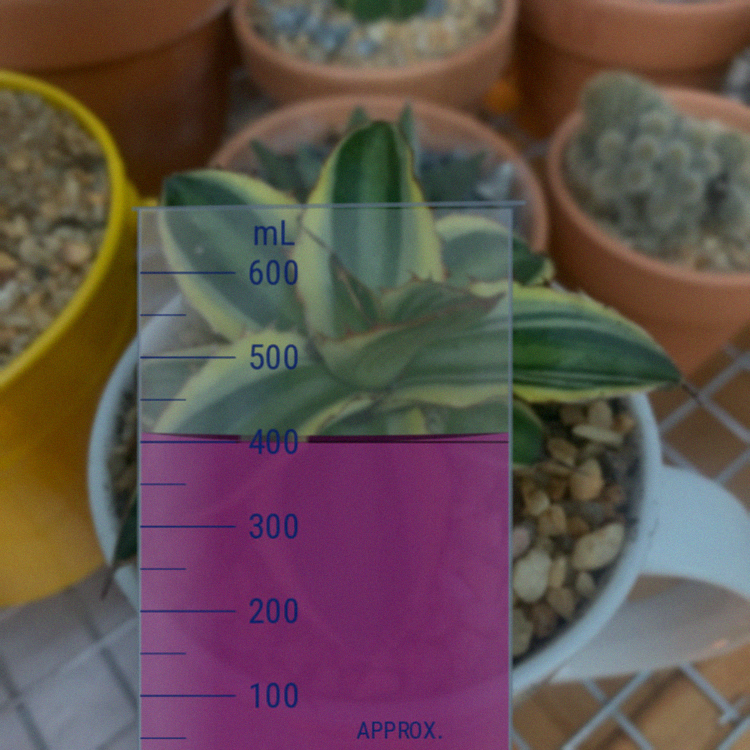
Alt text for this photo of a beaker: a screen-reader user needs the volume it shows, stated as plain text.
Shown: 400 mL
